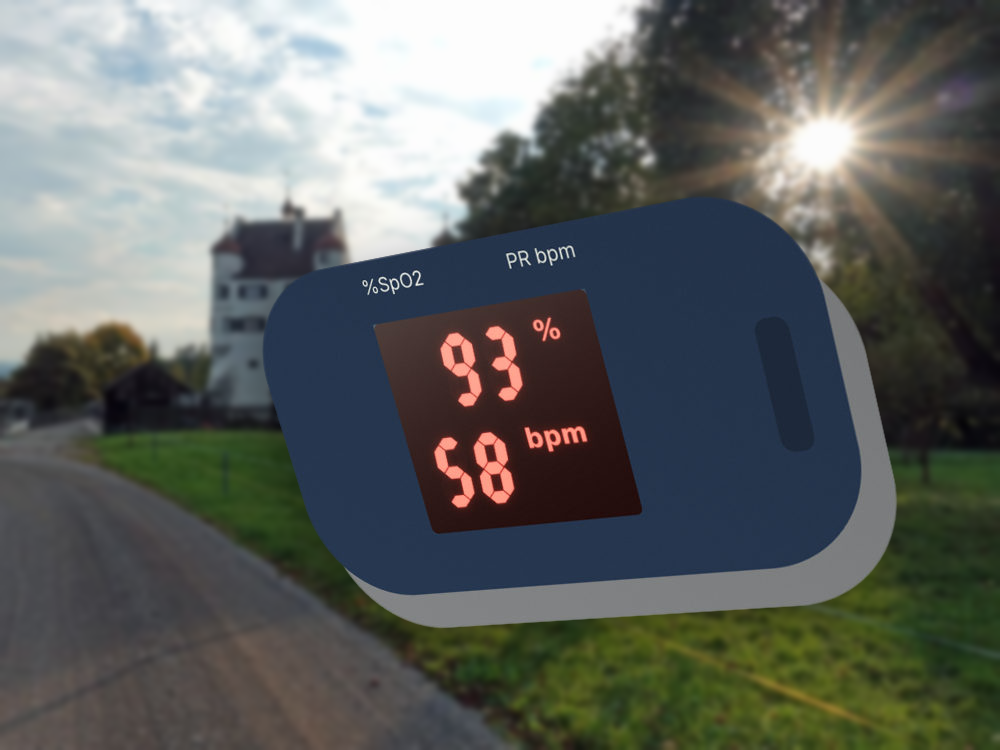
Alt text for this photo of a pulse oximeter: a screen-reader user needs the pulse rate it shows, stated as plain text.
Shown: 58 bpm
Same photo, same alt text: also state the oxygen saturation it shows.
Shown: 93 %
